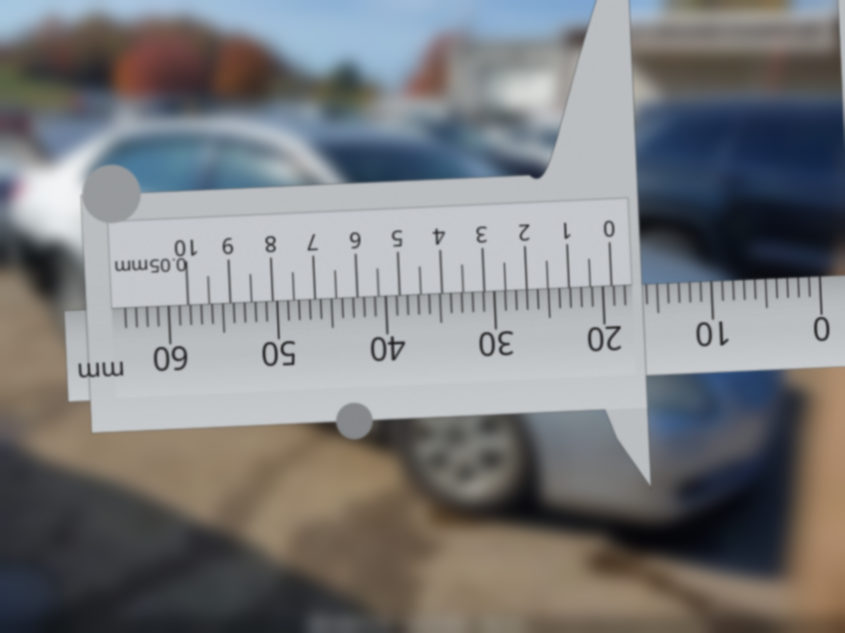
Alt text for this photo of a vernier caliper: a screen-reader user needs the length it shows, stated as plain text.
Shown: 19.2 mm
